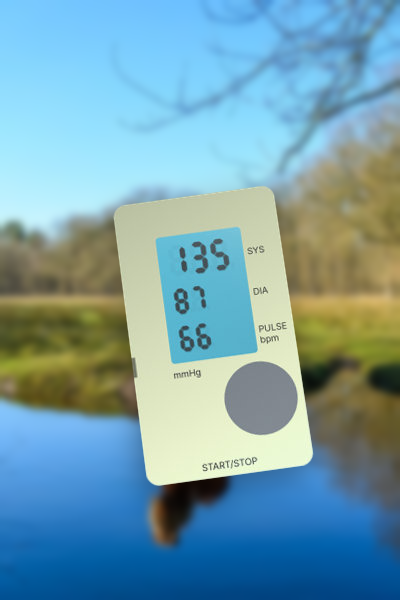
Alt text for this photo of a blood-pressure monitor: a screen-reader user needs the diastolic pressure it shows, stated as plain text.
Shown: 87 mmHg
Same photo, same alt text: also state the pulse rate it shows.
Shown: 66 bpm
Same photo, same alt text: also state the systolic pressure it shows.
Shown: 135 mmHg
